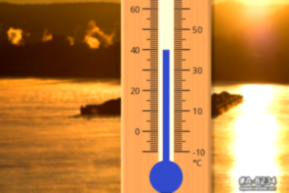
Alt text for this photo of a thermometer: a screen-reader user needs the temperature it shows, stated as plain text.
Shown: 40 °C
